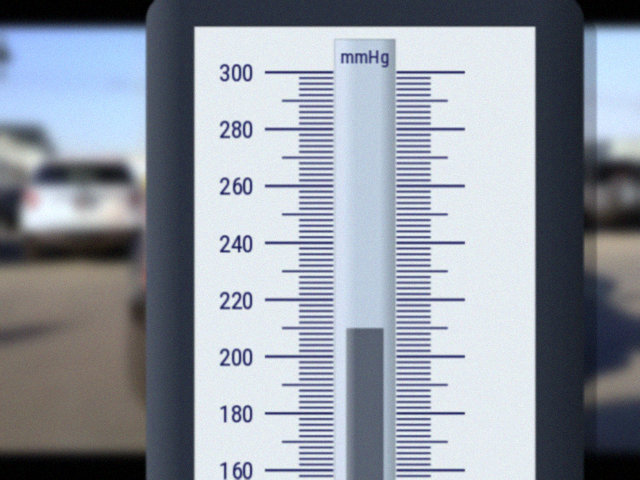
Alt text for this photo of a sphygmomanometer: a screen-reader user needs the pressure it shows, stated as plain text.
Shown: 210 mmHg
